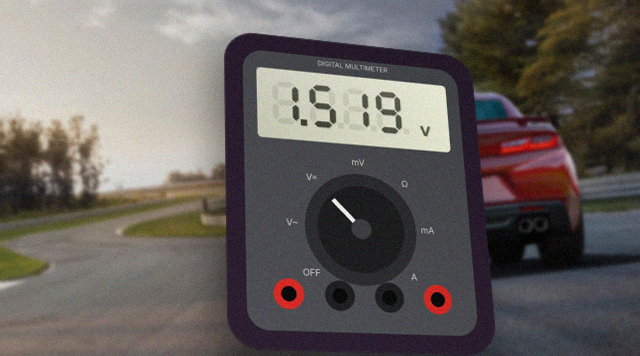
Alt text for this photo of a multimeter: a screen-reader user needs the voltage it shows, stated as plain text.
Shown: 1.519 V
